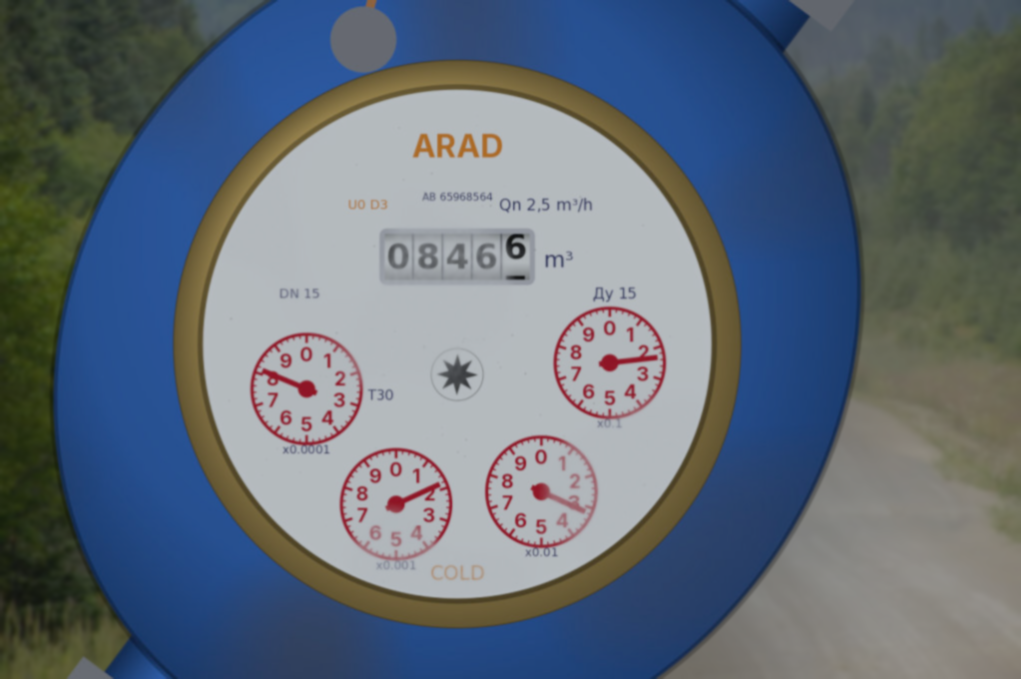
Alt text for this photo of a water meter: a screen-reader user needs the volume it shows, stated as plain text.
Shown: 8466.2318 m³
